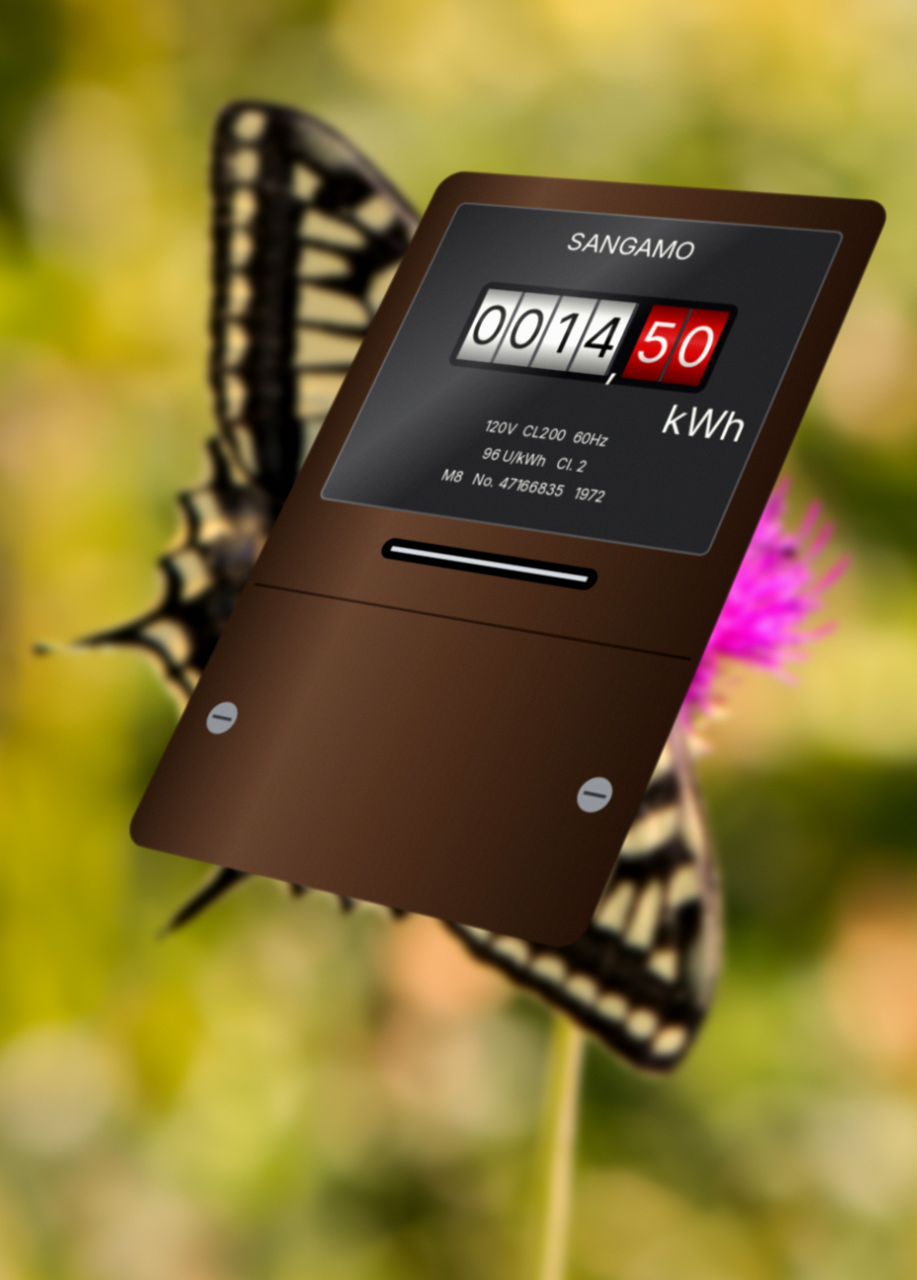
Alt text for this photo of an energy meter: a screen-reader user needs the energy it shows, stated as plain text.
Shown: 14.50 kWh
